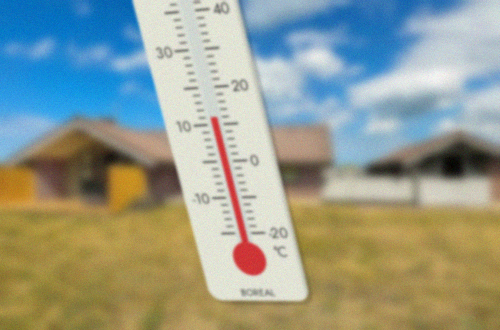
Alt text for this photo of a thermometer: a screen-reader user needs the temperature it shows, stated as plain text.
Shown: 12 °C
